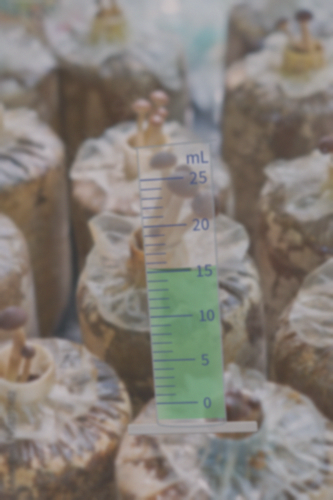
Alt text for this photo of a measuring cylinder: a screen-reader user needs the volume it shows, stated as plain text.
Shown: 15 mL
